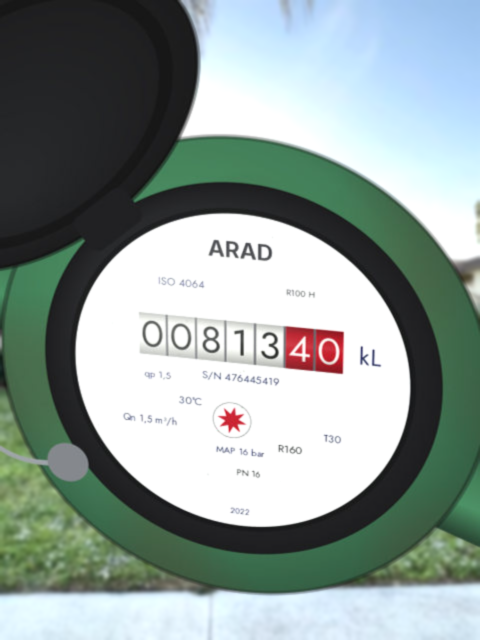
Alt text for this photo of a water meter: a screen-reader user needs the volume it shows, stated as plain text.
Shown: 813.40 kL
